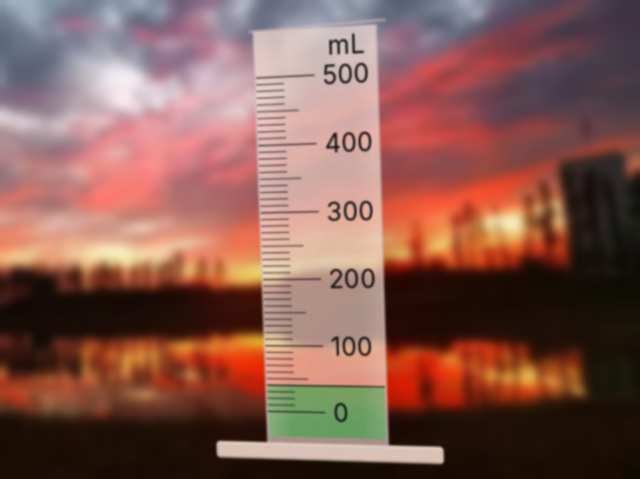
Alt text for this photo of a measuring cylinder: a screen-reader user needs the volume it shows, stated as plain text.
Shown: 40 mL
